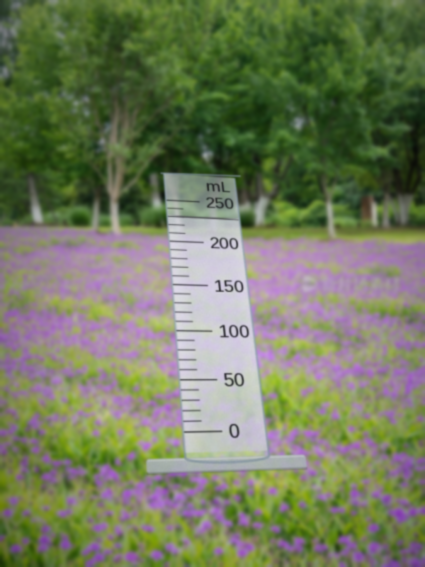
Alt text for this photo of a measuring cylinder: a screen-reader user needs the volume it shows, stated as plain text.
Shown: 230 mL
